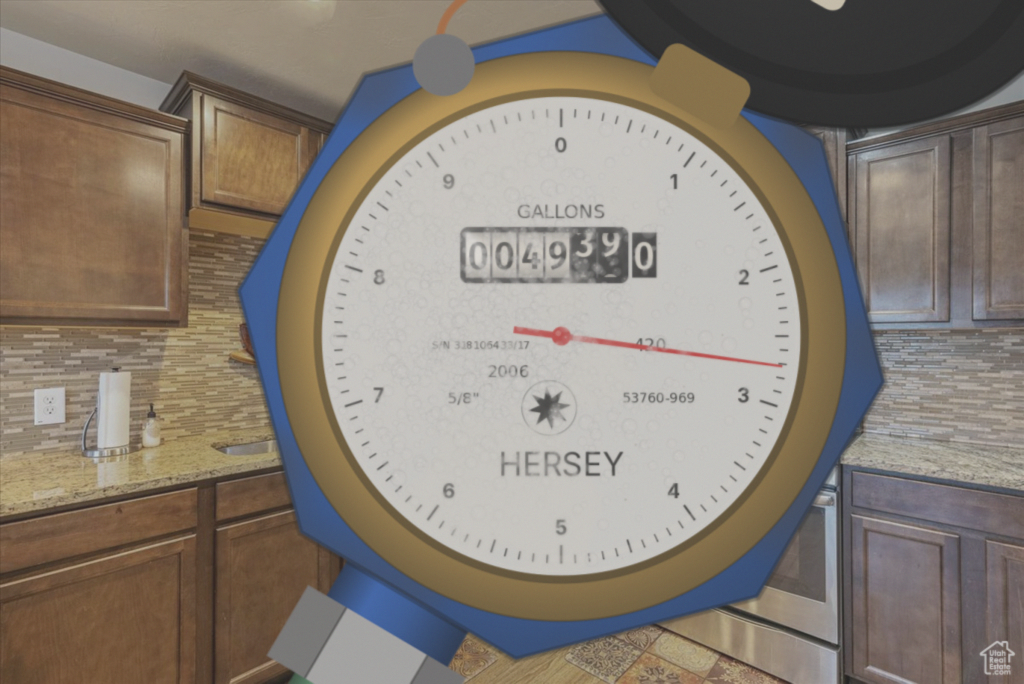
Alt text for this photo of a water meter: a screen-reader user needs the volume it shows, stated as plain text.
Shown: 49392.7 gal
